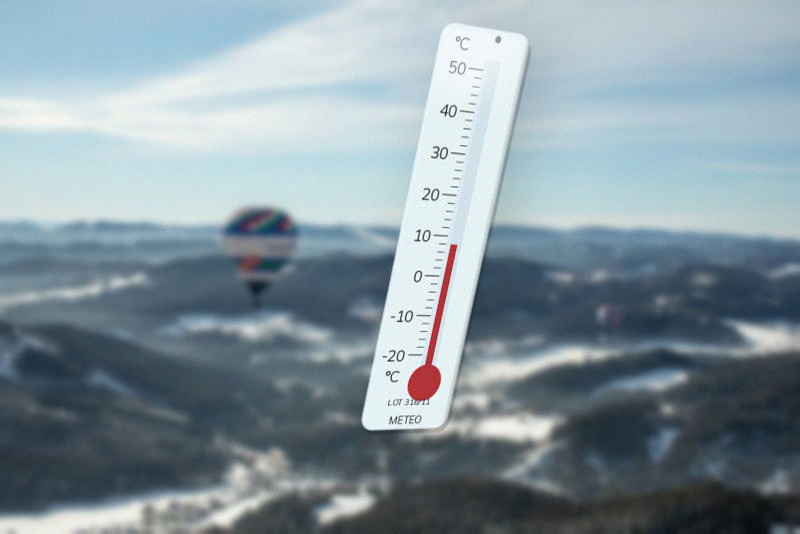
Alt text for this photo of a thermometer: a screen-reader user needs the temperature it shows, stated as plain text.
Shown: 8 °C
